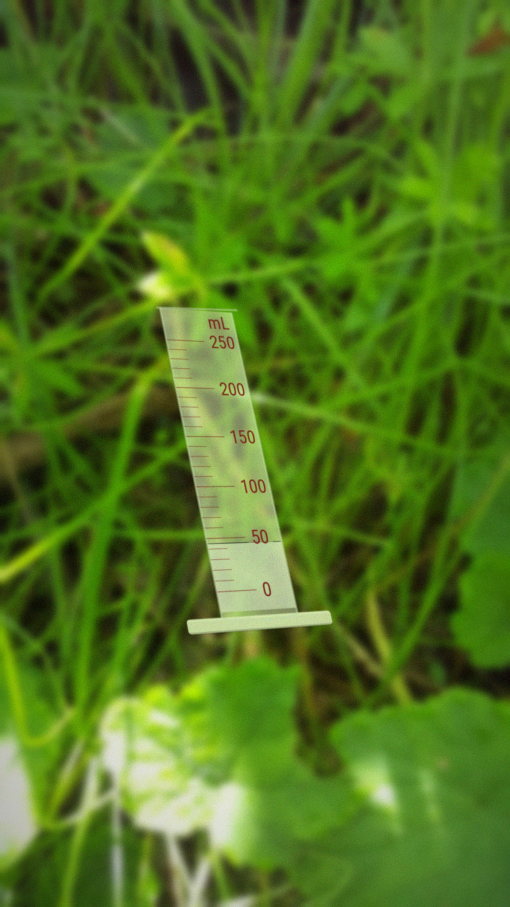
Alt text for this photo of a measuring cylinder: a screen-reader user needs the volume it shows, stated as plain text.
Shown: 45 mL
